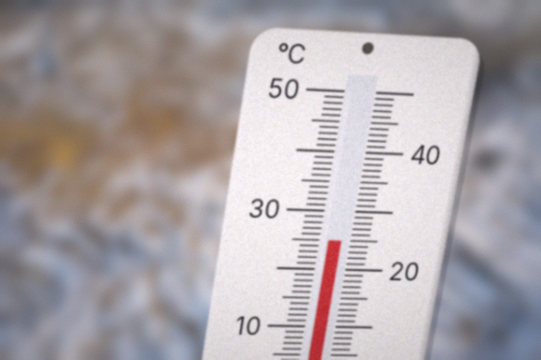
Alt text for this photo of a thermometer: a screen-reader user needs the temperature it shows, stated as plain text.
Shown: 25 °C
